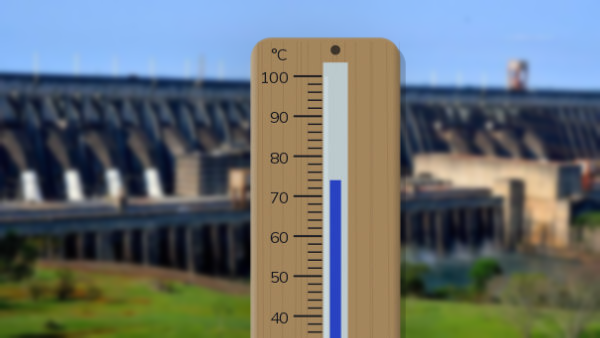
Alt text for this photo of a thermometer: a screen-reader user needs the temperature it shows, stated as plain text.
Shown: 74 °C
